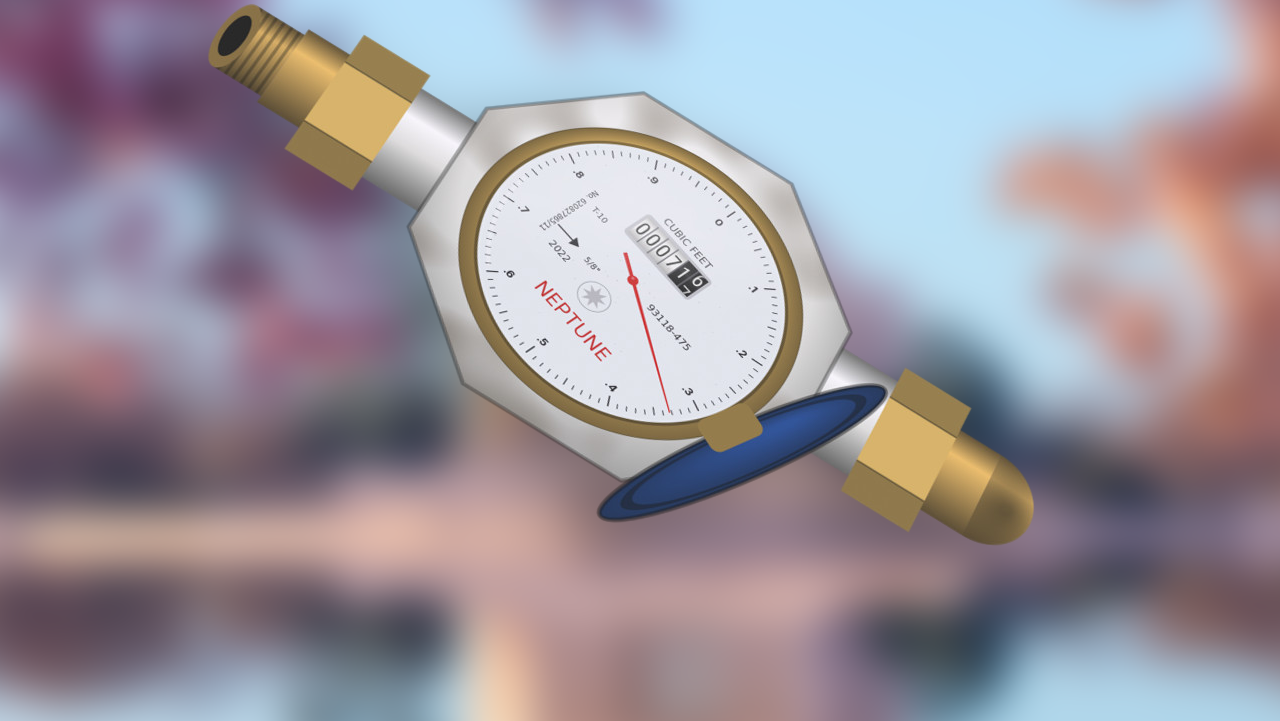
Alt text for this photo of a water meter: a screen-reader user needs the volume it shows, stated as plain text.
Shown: 716.33 ft³
